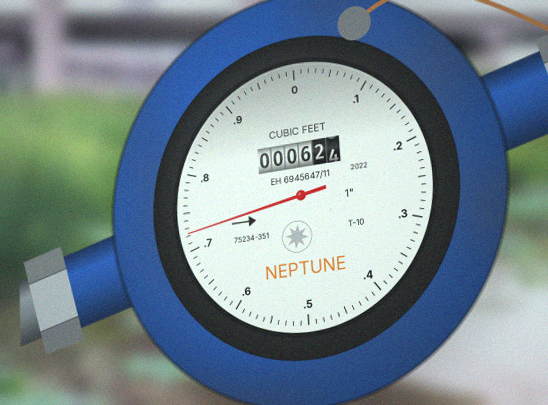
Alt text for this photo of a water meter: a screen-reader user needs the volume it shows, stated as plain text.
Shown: 623.72 ft³
